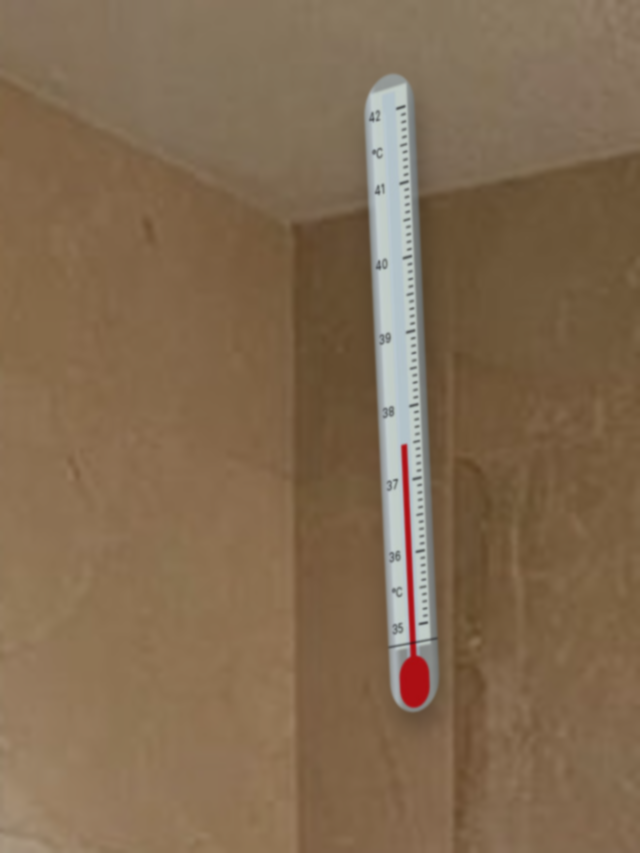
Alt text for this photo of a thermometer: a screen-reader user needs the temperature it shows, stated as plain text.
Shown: 37.5 °C
